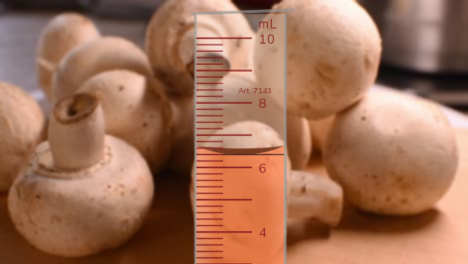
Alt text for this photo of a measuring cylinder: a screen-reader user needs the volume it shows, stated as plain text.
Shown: 6.4 mL
